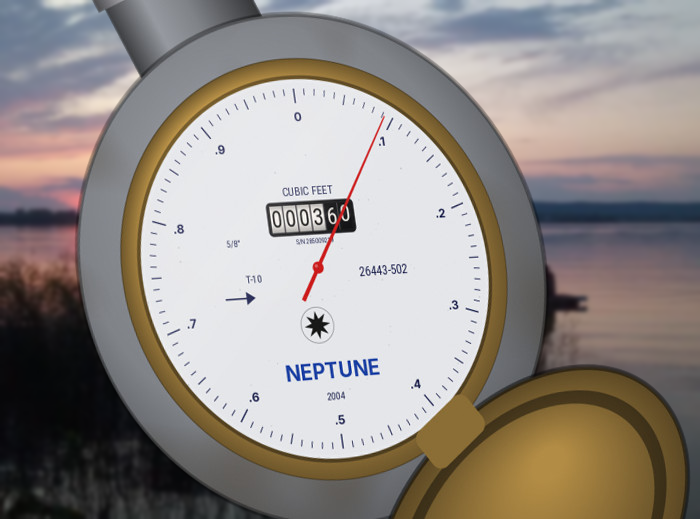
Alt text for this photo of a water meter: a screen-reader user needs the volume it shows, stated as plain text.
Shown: 360.09 ft³
